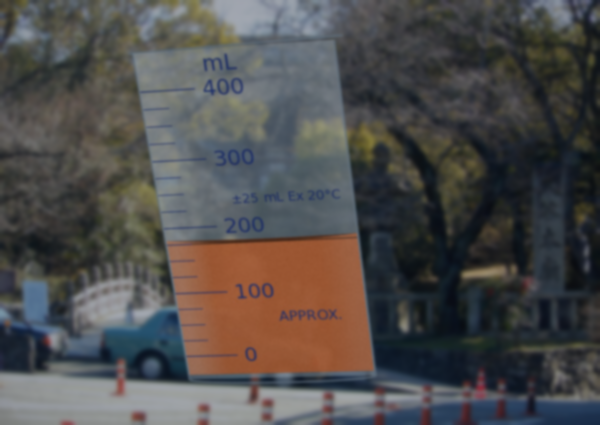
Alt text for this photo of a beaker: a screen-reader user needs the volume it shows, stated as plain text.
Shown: 175 mL
